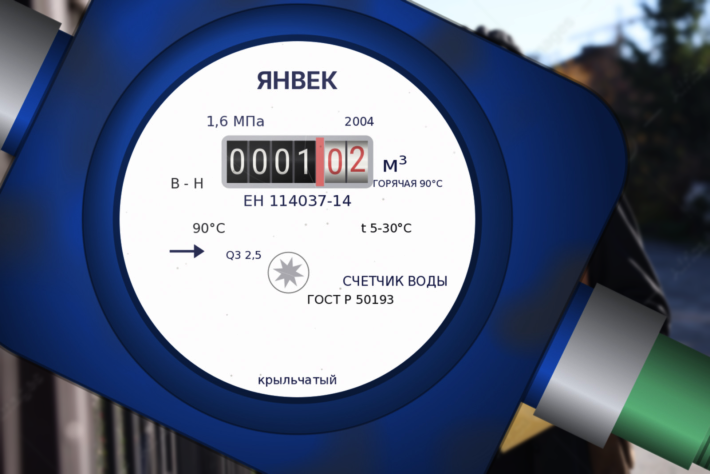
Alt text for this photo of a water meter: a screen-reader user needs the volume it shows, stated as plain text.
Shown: 1.02 m³
